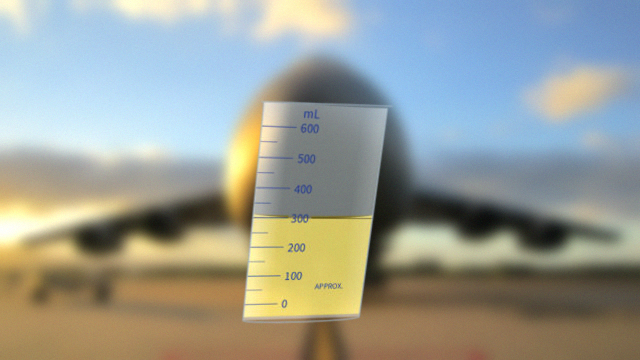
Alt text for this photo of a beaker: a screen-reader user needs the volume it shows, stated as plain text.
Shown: 300 mL
